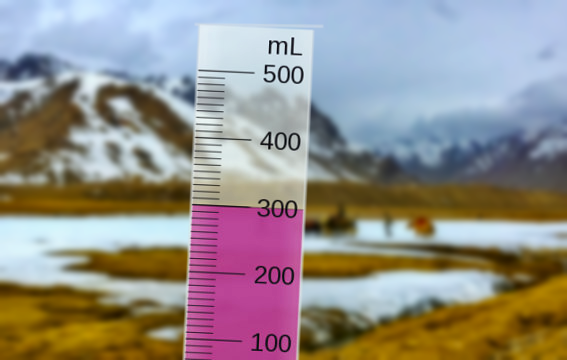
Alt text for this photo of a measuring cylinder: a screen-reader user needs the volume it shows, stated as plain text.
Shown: 300 mL
